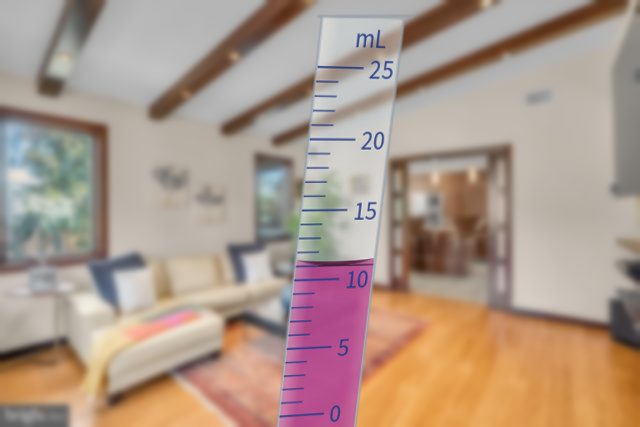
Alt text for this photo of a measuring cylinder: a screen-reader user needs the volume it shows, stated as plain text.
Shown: 11 mL
